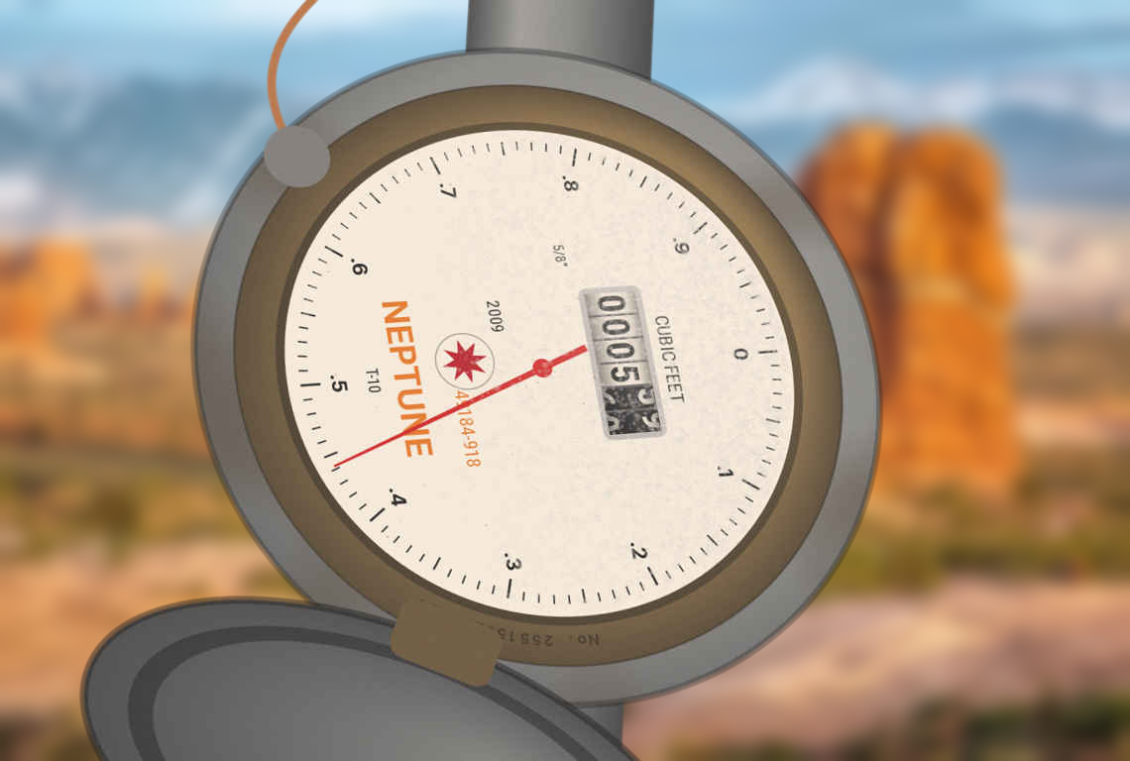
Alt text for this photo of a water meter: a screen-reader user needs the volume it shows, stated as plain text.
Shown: 559.44 ft³
